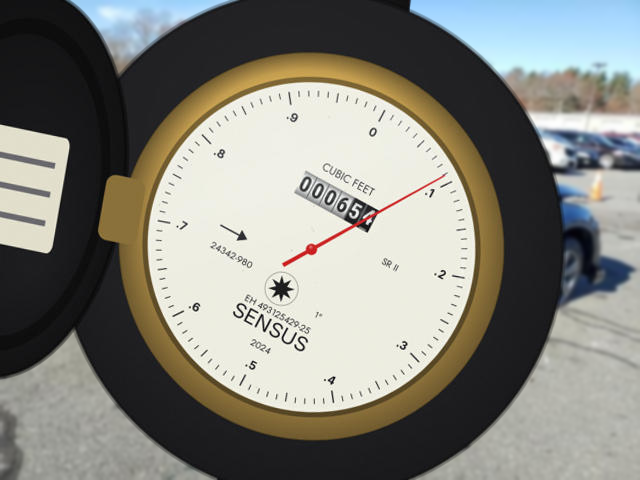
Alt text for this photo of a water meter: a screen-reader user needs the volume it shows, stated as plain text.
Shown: 654.09 ft³
